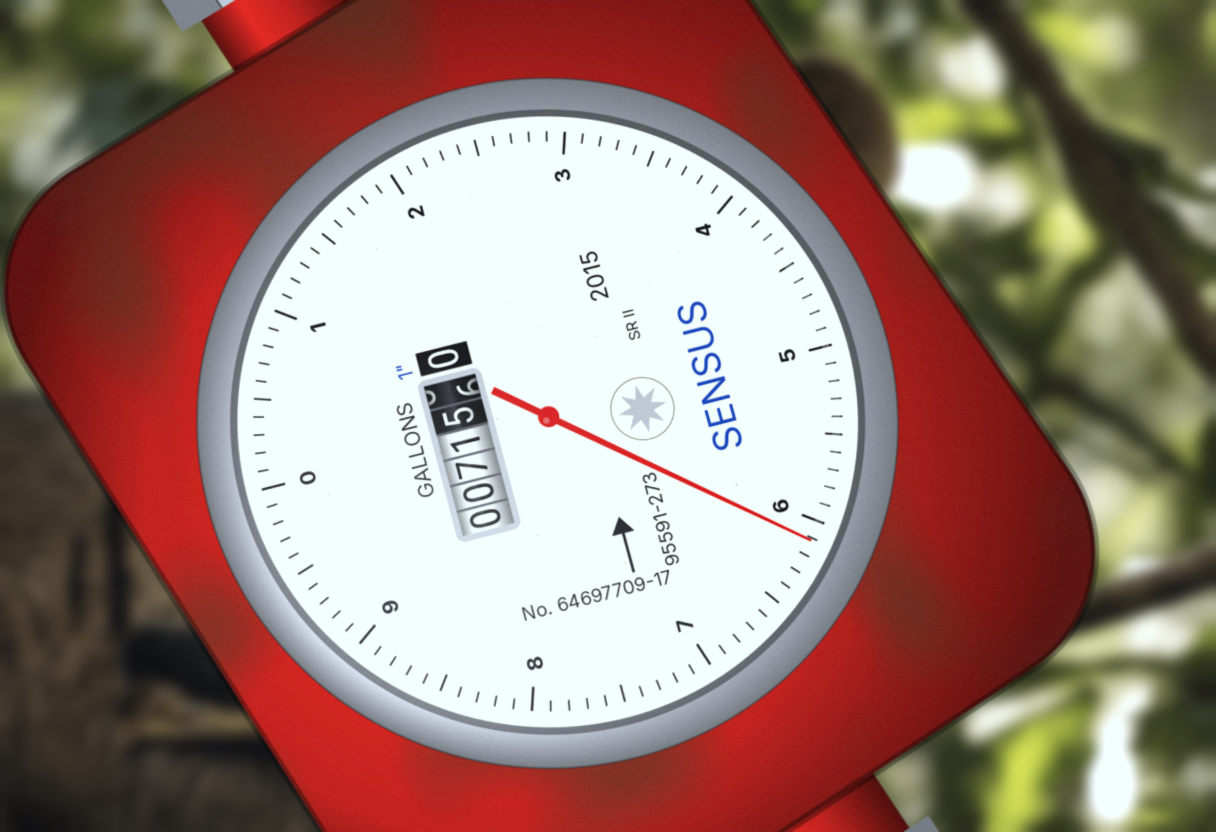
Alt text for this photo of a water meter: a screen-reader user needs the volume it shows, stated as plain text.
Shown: 71556.1 gal
